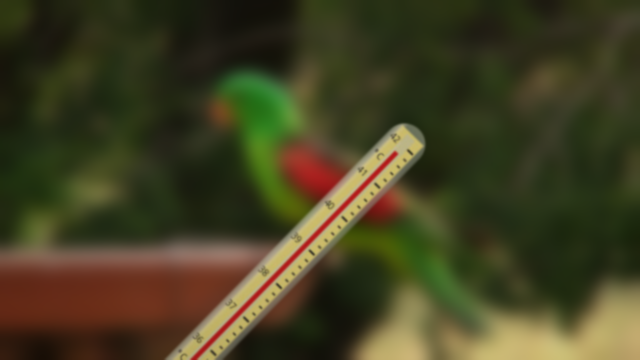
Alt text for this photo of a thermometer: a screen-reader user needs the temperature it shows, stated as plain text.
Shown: 41.8 °C
